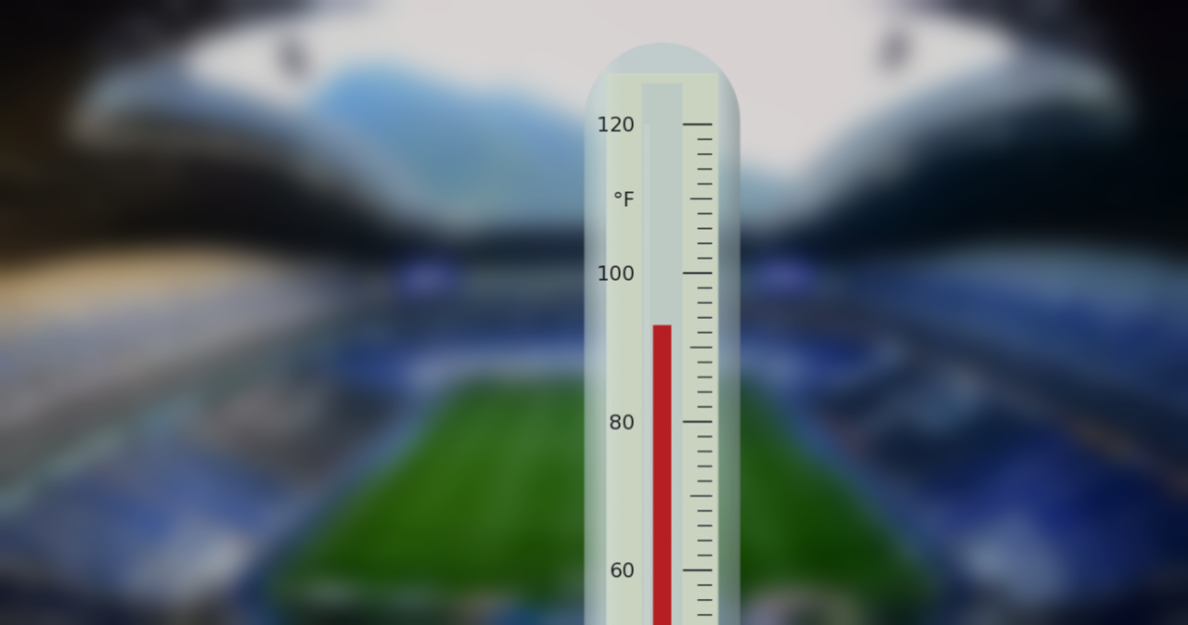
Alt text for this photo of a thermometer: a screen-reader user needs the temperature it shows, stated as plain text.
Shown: 93 °F
